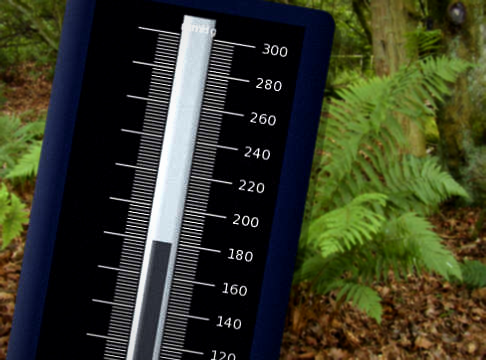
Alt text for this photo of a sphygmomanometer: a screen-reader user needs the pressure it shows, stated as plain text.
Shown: 180 mmHg
